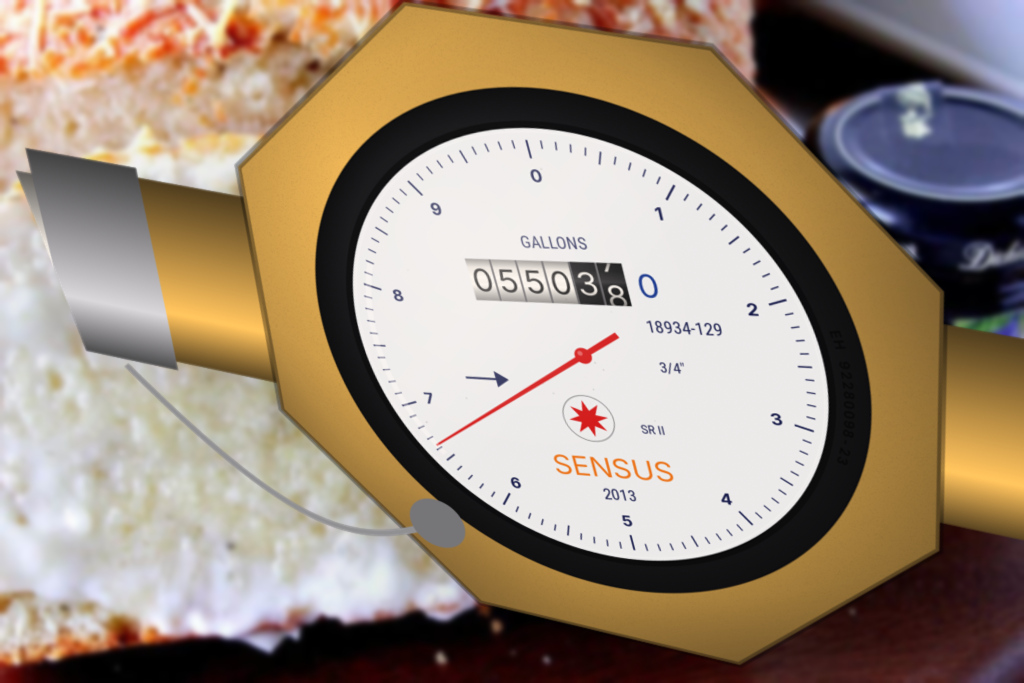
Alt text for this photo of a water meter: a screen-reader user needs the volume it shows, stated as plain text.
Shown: 550376.6 gal
